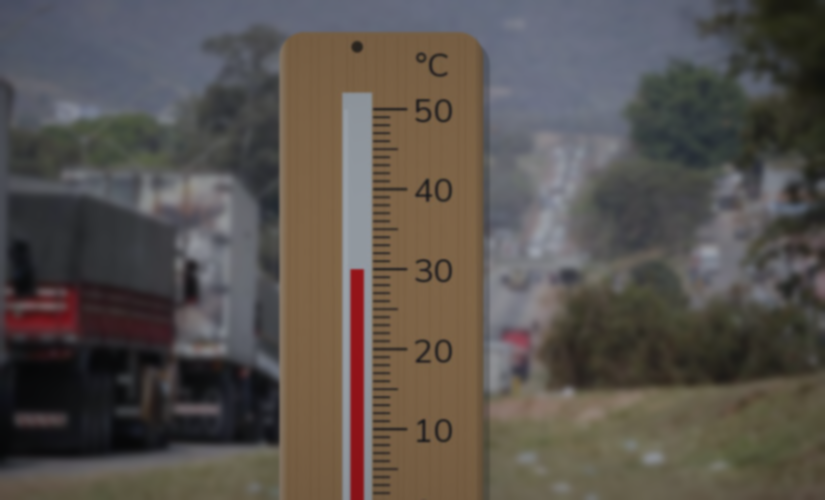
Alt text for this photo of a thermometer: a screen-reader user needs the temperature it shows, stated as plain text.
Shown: 30 °C
